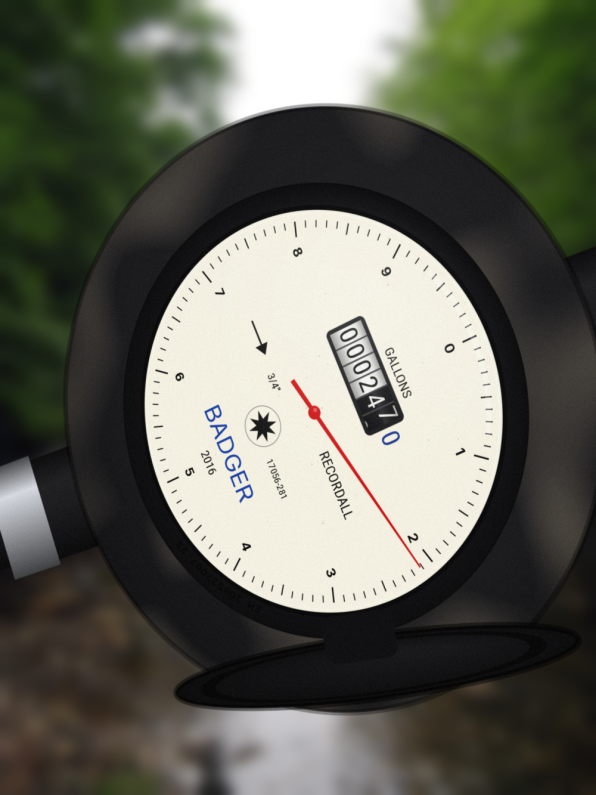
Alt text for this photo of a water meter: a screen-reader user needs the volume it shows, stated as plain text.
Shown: 2472.1 gal
